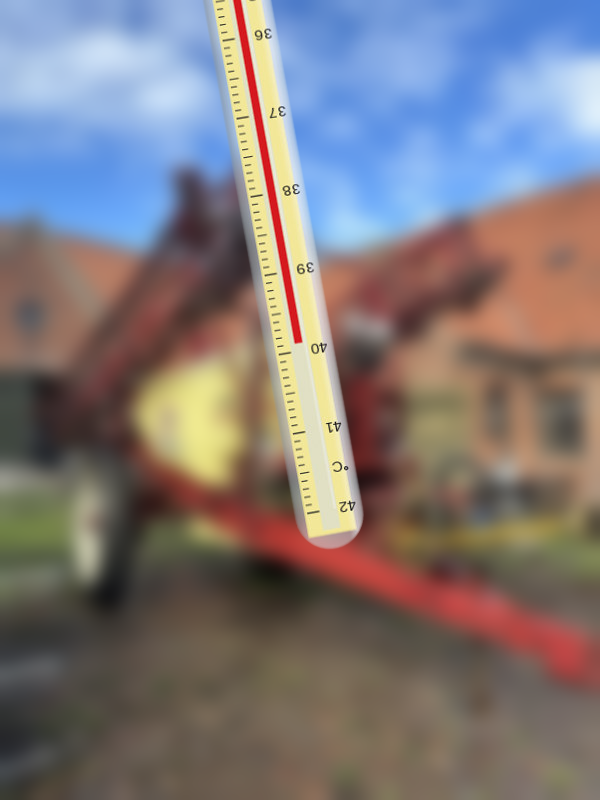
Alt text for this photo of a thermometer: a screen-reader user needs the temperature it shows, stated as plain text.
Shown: 39.9 °C
